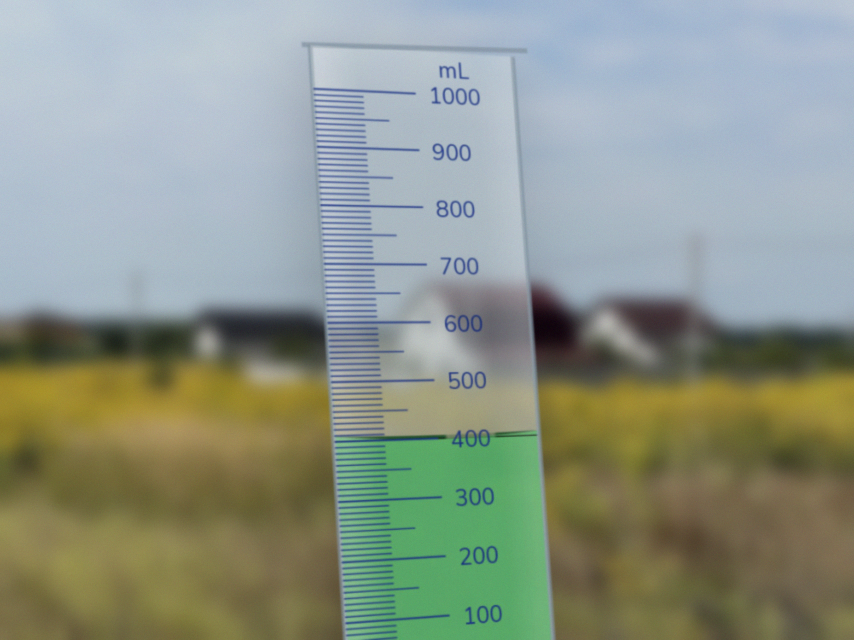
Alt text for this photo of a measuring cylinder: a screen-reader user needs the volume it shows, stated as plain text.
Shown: 400 mL
